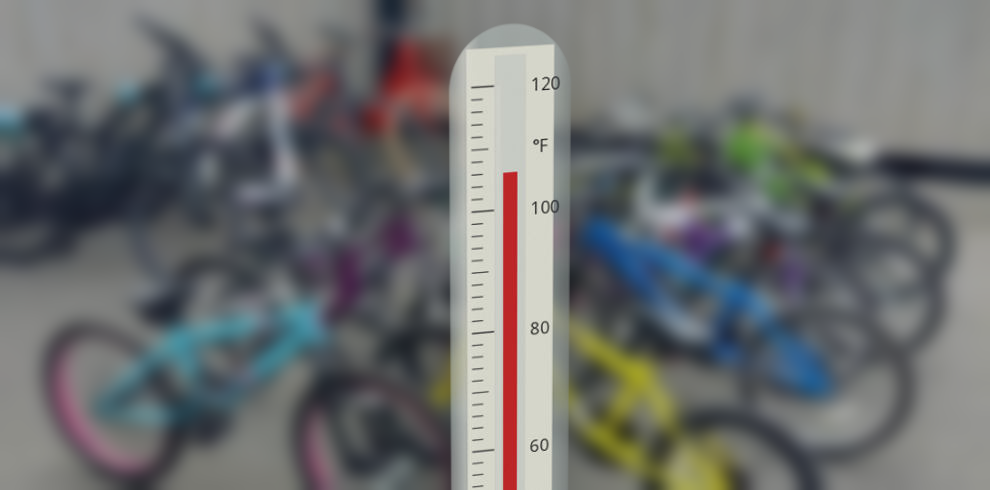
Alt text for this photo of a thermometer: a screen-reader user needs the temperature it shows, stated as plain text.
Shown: 106 °F
